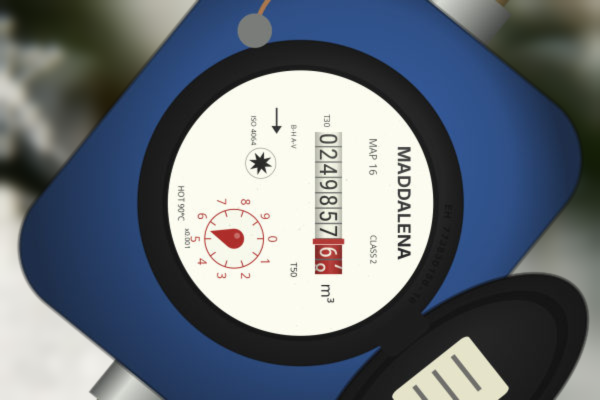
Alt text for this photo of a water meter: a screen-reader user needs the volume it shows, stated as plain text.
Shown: 249857.675 m³
